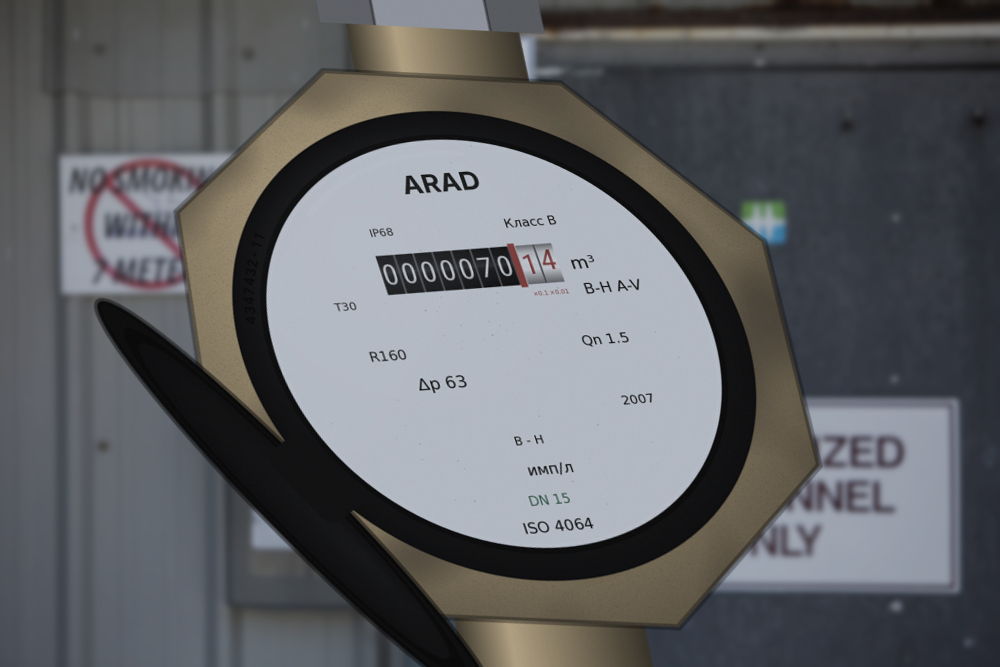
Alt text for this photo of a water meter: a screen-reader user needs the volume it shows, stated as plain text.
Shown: 70.14 m³
